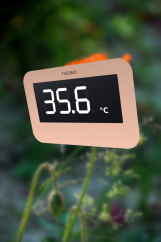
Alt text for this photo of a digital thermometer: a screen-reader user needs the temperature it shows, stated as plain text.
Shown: 35.6 °C
